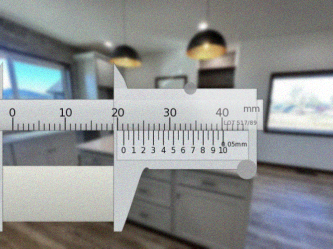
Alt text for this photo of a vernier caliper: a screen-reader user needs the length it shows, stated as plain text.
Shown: 21.2 mm
